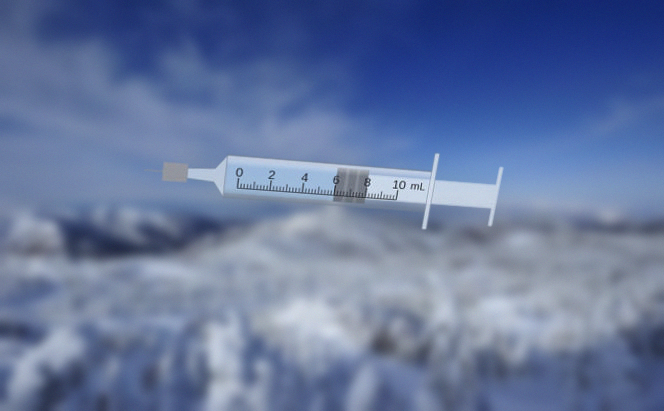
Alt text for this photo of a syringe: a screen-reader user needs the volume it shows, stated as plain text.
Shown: 6 mL
